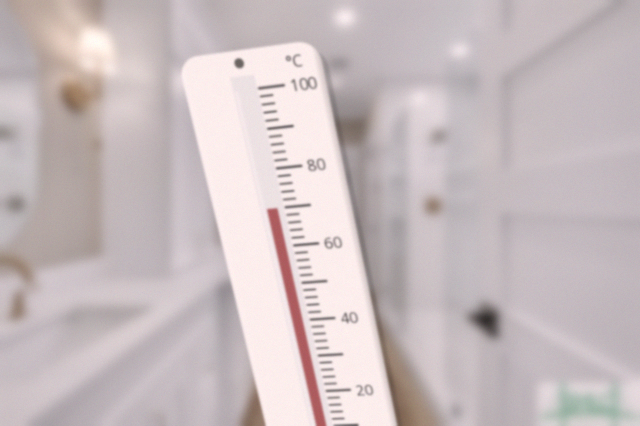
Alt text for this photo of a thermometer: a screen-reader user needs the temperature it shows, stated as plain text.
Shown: 70 °C
